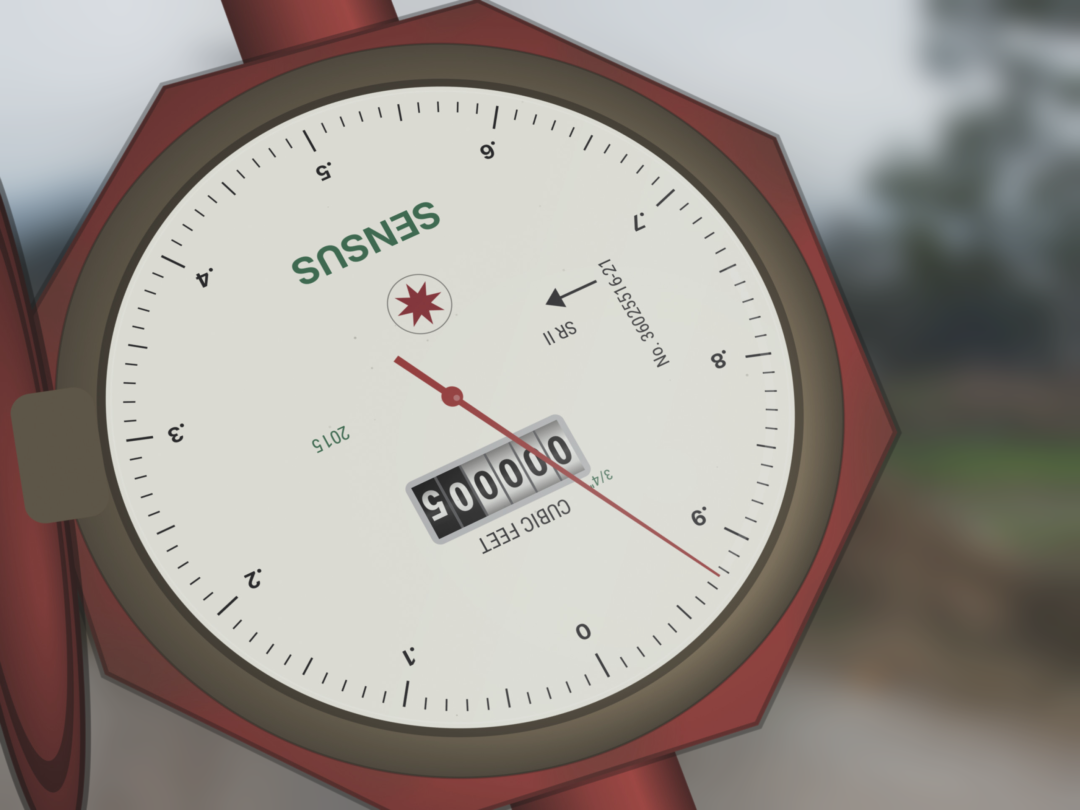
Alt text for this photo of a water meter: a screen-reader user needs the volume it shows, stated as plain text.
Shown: 4.92 ft³
